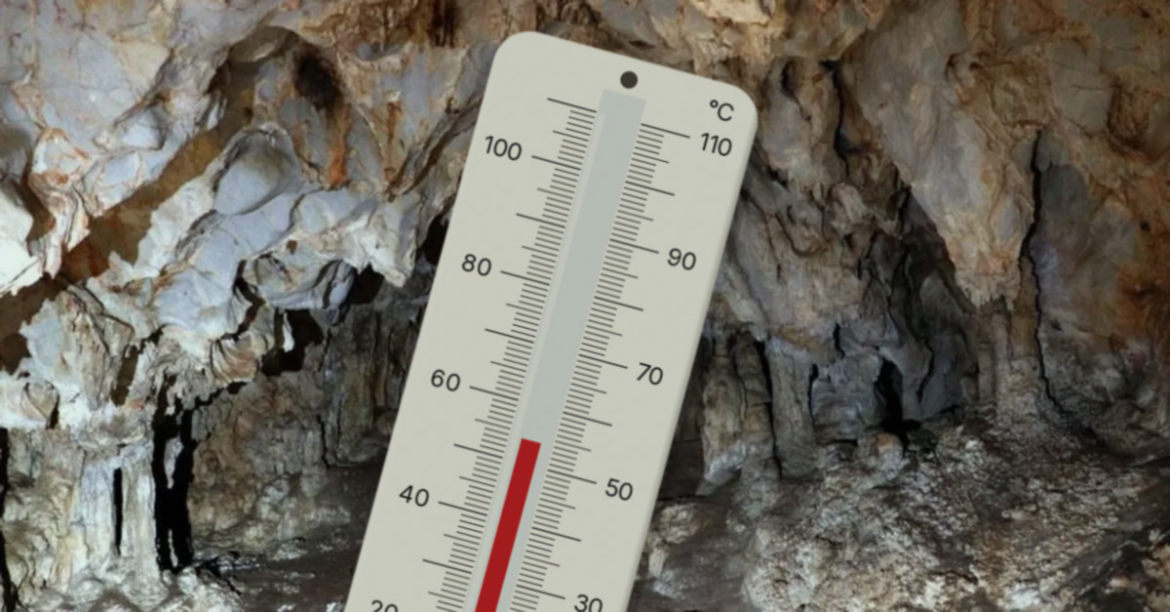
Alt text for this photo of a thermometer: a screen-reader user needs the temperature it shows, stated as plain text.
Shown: 54 °C
